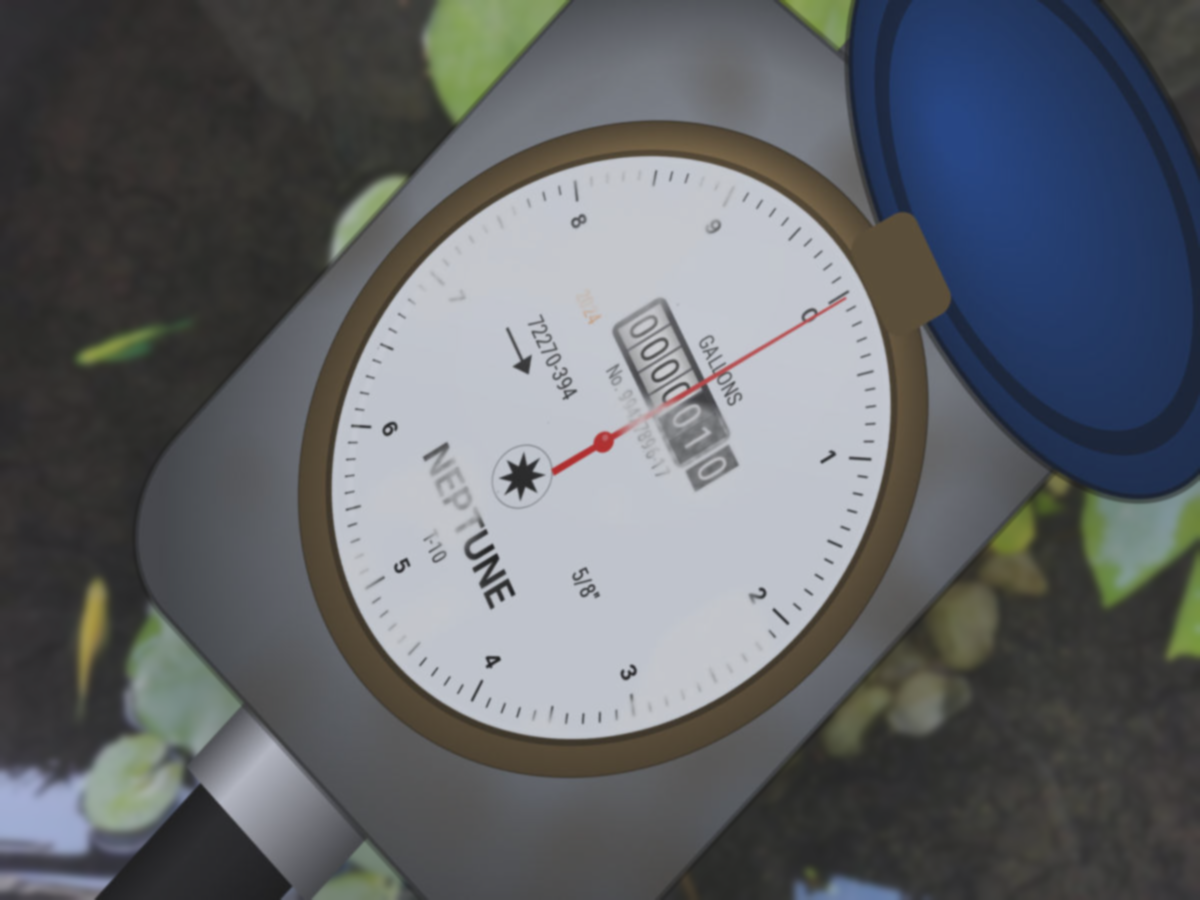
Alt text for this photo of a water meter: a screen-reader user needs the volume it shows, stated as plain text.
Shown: 10.0 gal
